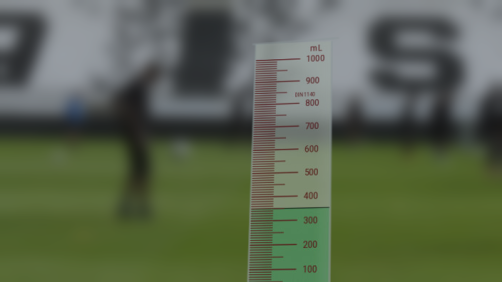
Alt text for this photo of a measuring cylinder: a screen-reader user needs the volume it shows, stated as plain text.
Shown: 350 mL
